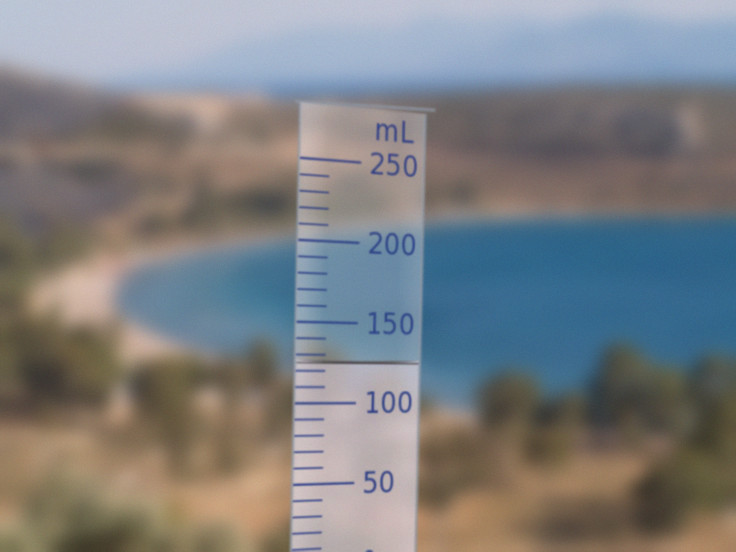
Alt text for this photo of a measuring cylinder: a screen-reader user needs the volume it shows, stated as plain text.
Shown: 125 mL
